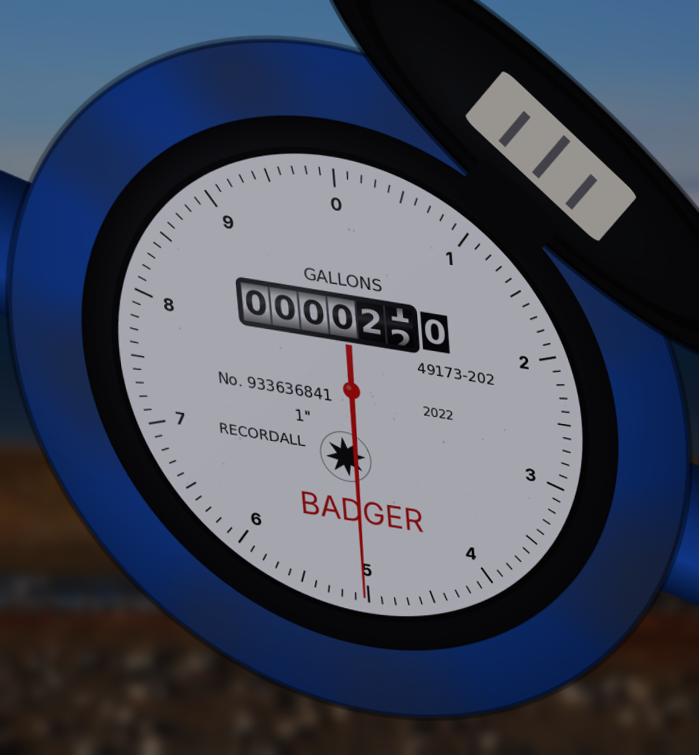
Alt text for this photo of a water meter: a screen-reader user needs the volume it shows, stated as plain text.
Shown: 215.0 gal
